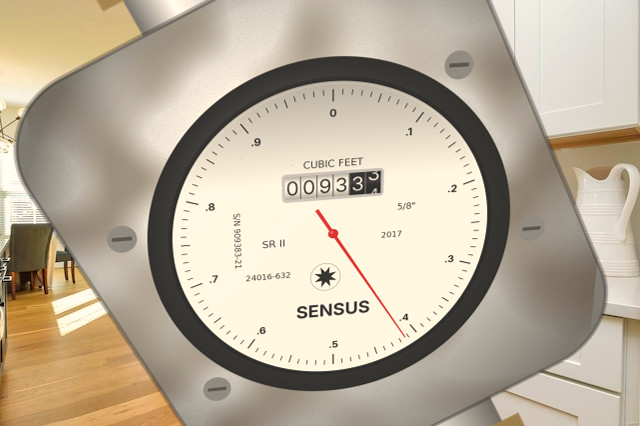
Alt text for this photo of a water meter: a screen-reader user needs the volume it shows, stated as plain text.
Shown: 9333.41 ft³
